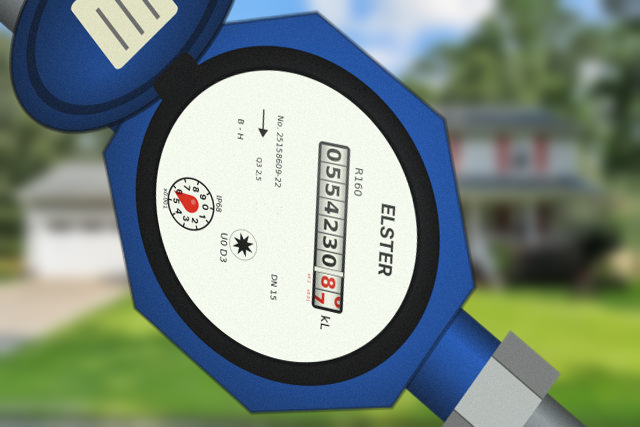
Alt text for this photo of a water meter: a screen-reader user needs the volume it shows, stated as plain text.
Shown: 554230.865 kL
